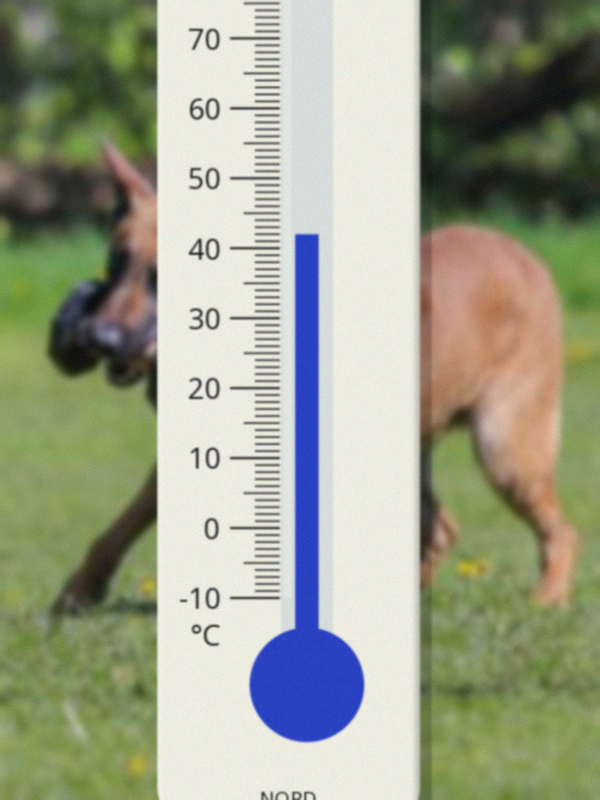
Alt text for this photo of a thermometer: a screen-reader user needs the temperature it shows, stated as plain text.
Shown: 42 °C
